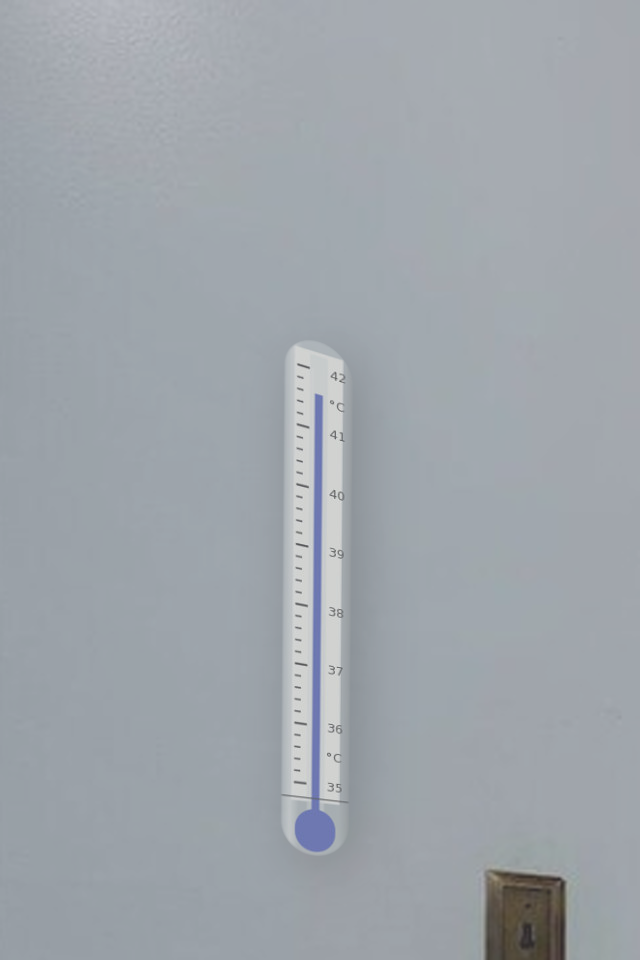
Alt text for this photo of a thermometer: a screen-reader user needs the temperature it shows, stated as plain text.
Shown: 41.6 °C
